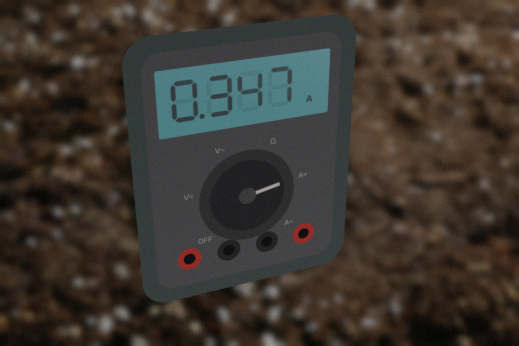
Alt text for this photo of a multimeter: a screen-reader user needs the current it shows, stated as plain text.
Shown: 0.347 A
